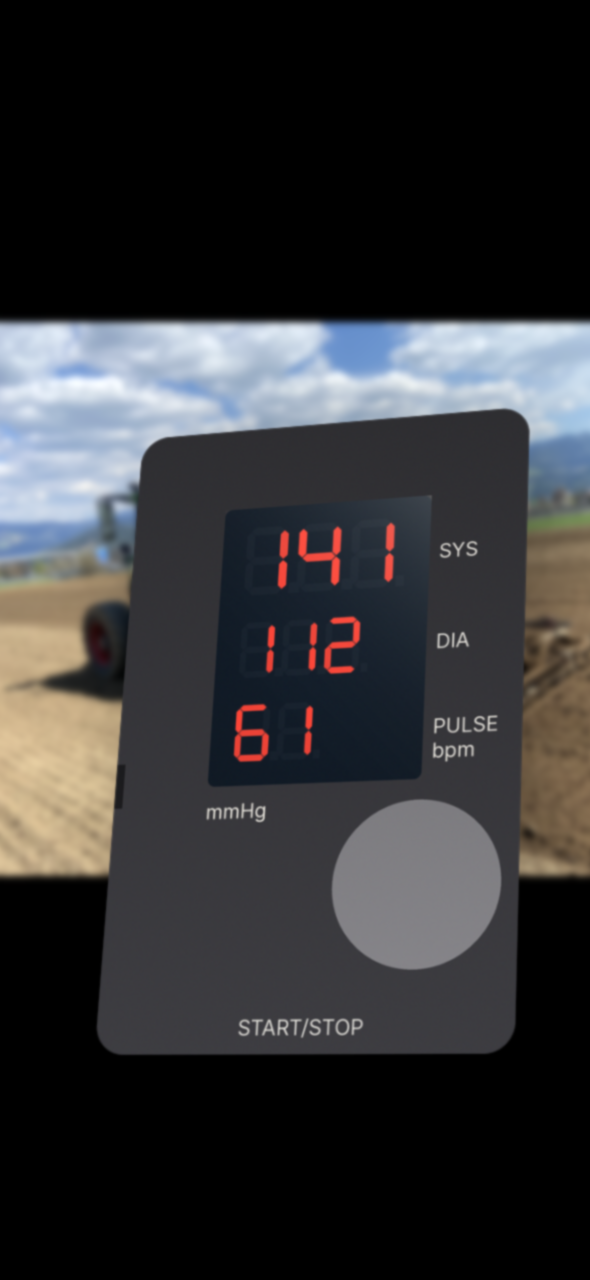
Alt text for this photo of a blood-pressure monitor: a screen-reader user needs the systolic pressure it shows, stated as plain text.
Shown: 141 mmHg
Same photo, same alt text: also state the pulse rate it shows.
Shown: 61 bpm
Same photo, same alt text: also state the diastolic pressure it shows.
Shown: 112 mmHg
